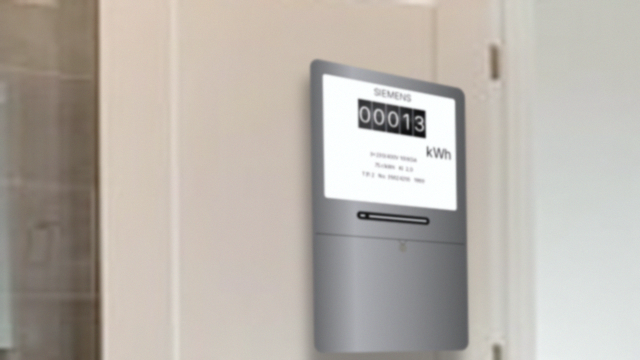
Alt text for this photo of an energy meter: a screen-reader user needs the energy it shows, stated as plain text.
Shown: 13 kWh
